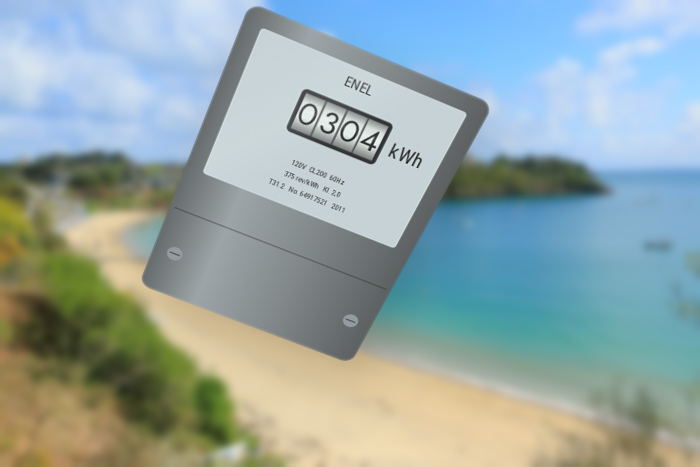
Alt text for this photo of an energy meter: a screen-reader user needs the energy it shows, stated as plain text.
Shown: 304 kWh
